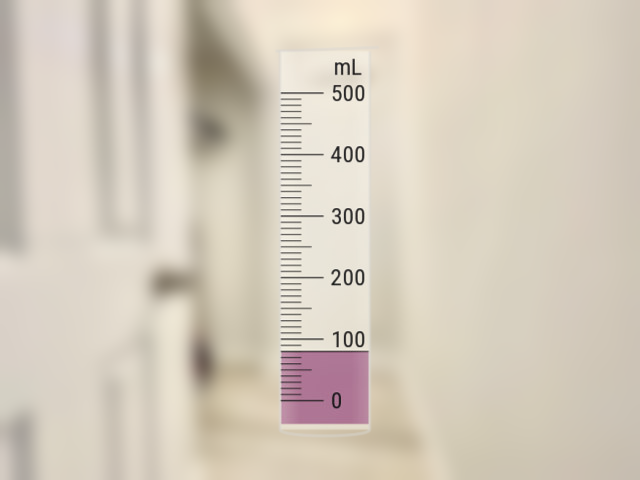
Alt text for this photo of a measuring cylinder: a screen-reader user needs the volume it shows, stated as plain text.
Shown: 80 mL
